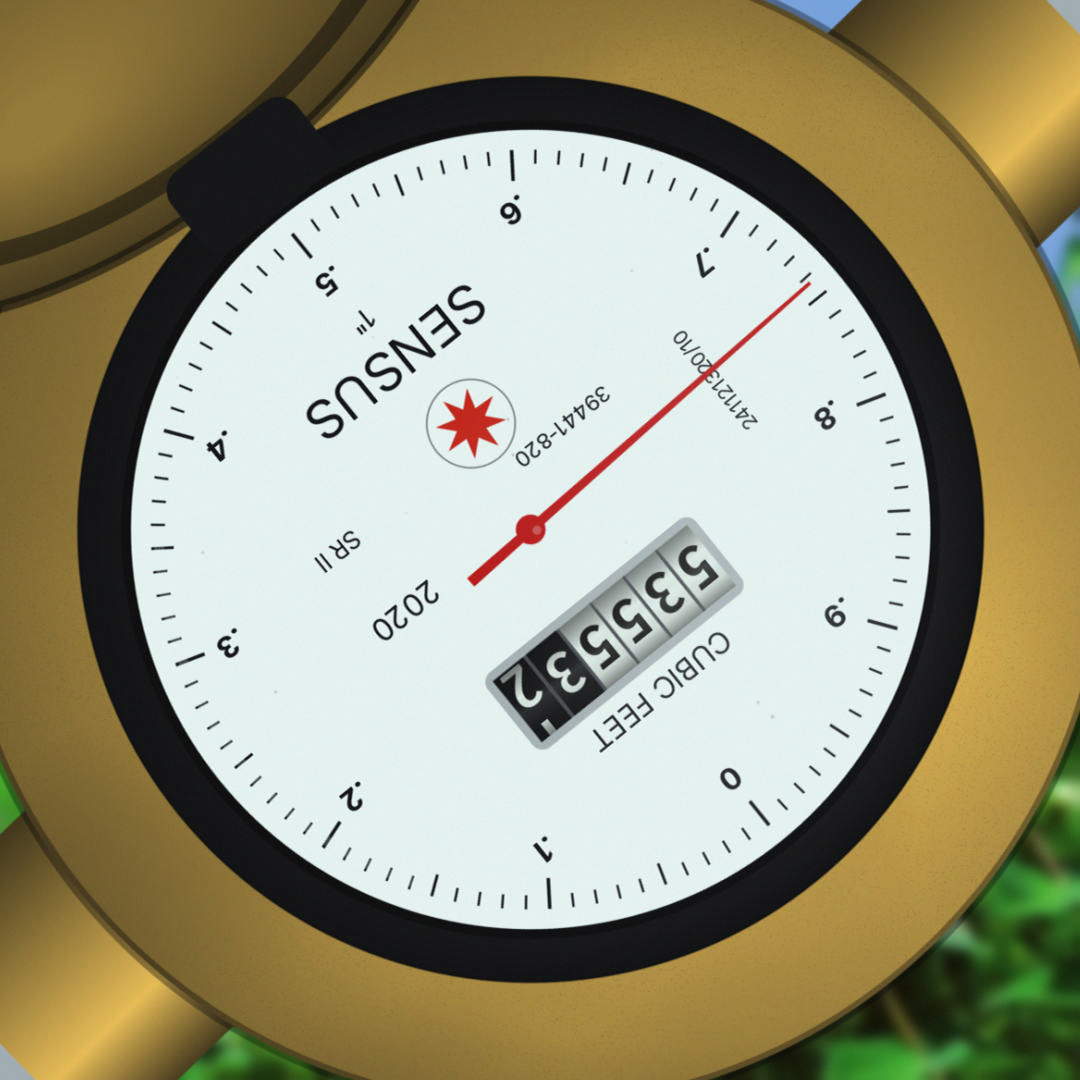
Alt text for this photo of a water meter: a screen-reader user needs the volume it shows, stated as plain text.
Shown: 535531.74 ft³
